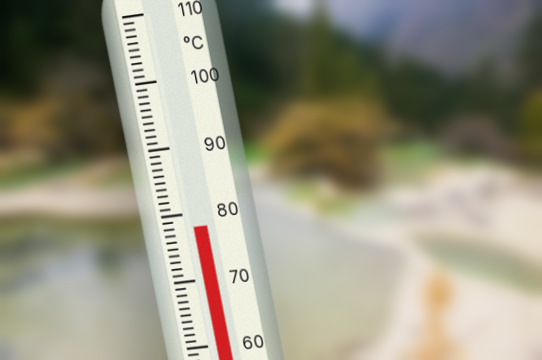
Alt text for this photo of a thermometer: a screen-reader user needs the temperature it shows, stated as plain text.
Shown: 78 °C
